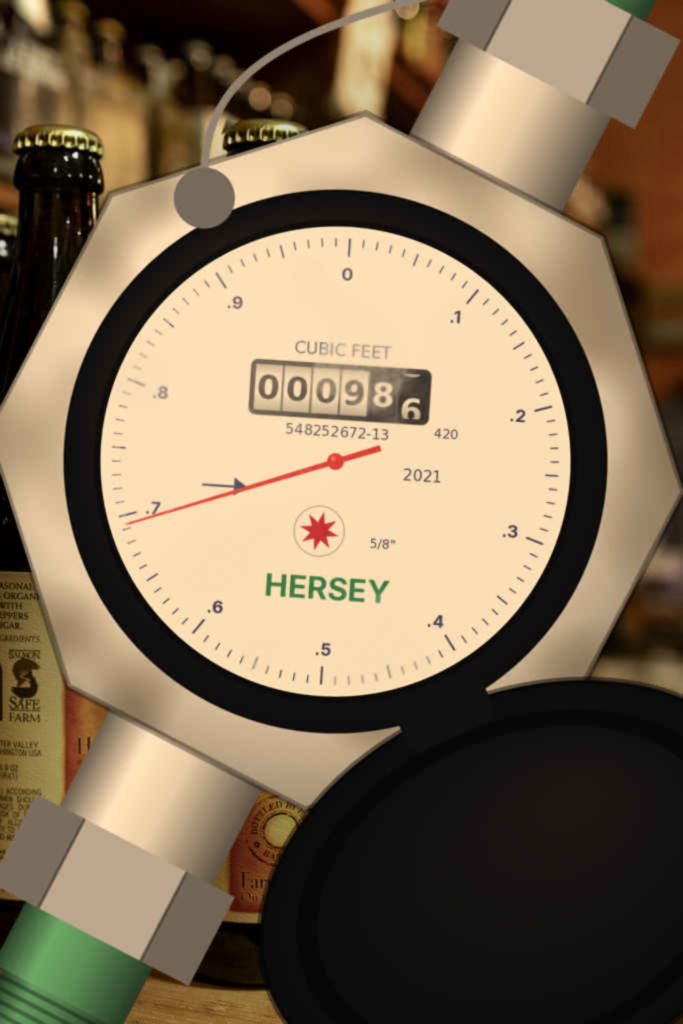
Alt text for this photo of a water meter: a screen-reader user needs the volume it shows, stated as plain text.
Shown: 985.69 ft³
